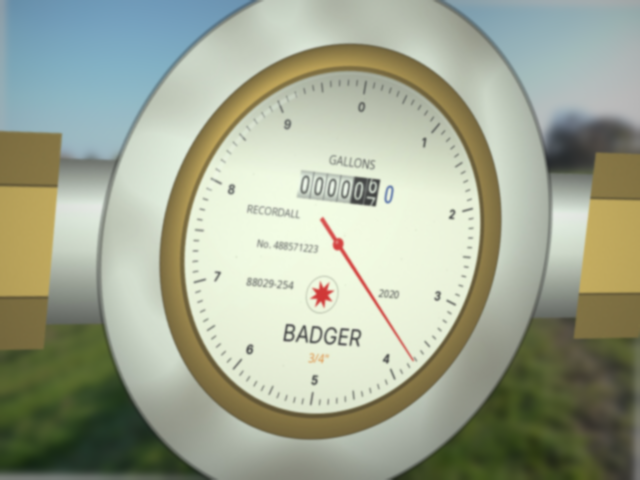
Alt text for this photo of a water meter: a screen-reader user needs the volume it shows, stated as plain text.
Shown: 63.7 gal
